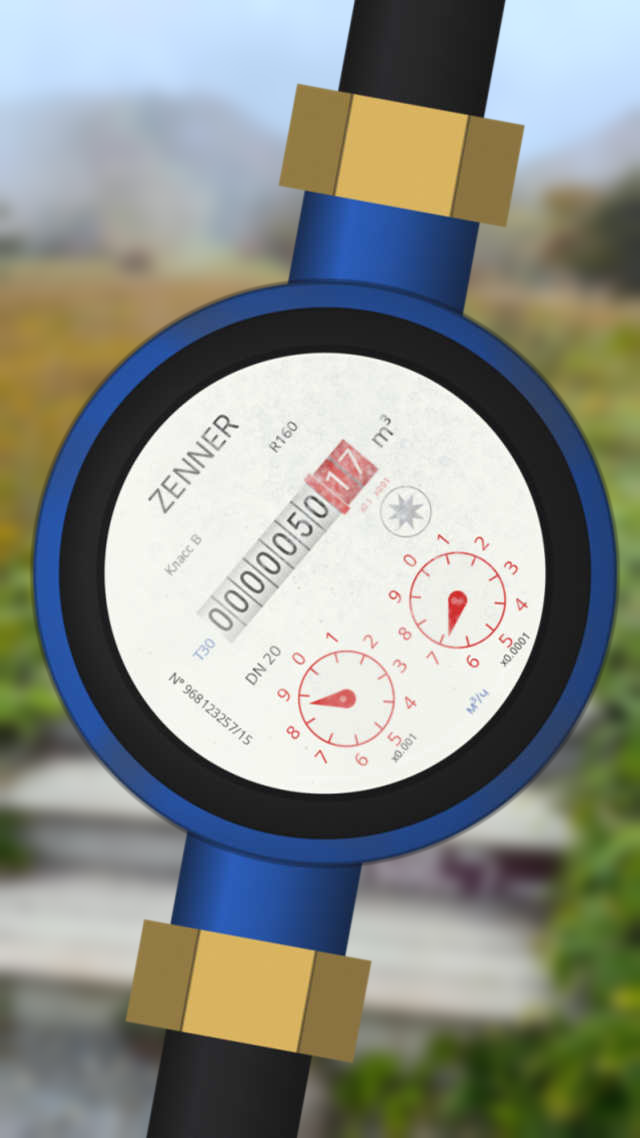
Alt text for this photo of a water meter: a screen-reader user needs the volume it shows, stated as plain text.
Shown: 50.1786 m³
